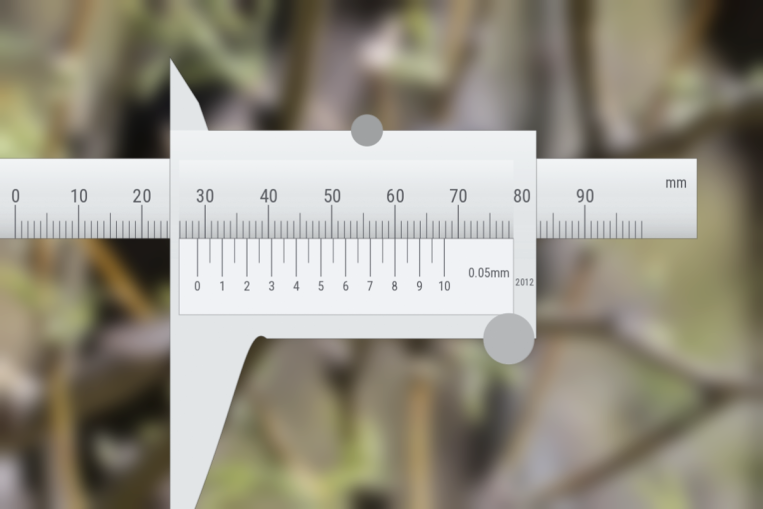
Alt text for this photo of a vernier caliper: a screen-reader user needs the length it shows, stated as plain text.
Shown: 28.8 mm
